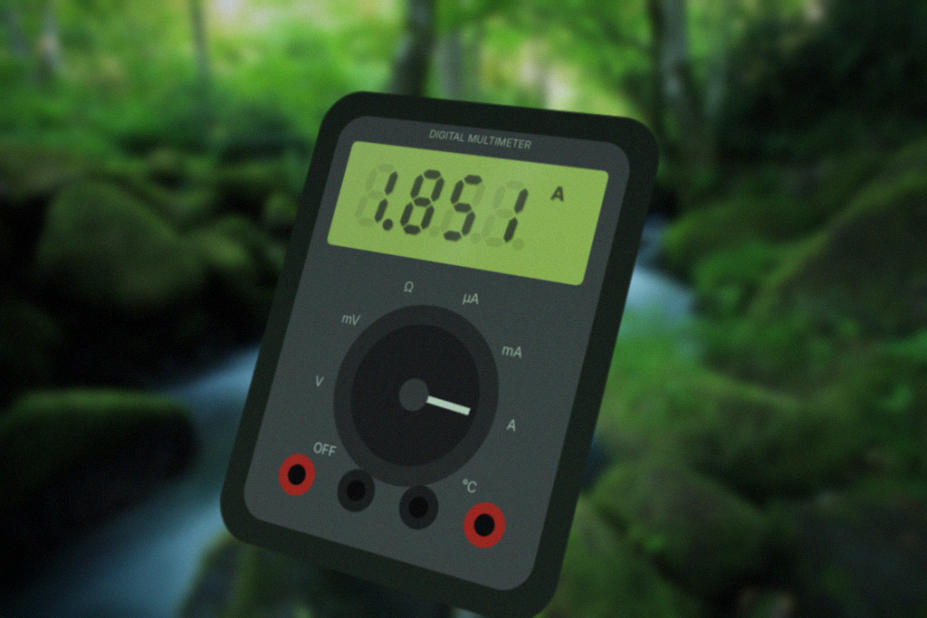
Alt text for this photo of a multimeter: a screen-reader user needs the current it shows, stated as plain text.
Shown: 1.851 A
